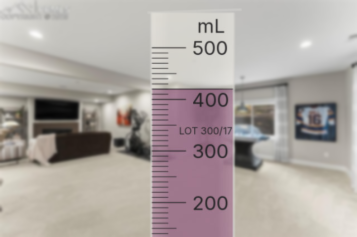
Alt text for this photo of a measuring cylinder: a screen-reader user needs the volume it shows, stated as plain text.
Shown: 420 mL
